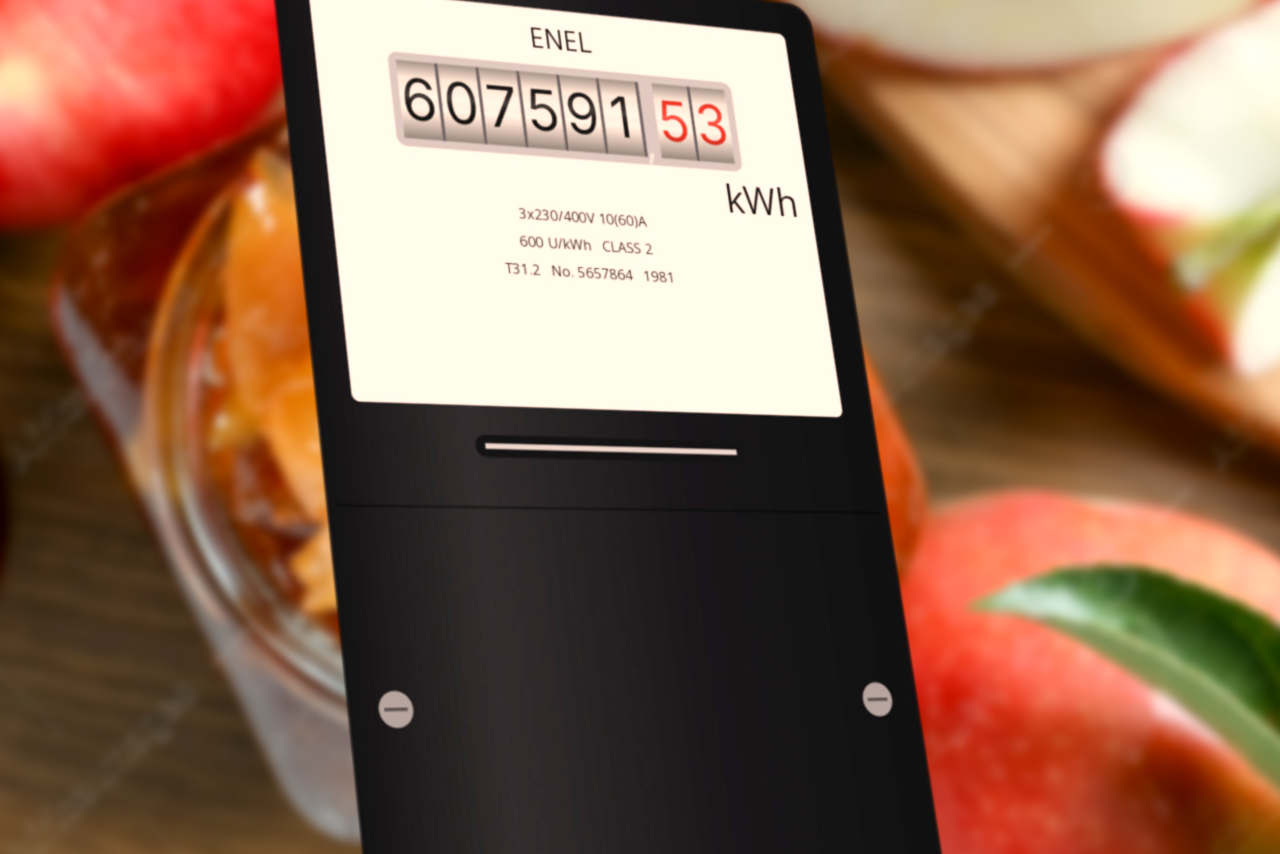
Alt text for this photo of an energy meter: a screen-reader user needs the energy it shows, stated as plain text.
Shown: 607591.53 kWh
